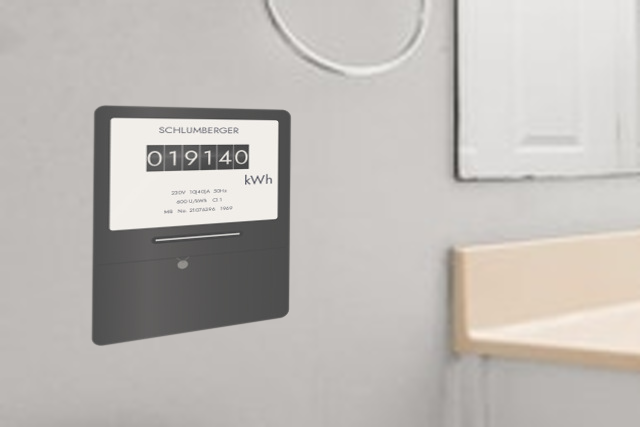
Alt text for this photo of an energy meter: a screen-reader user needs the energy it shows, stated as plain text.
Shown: 19140 kWh
